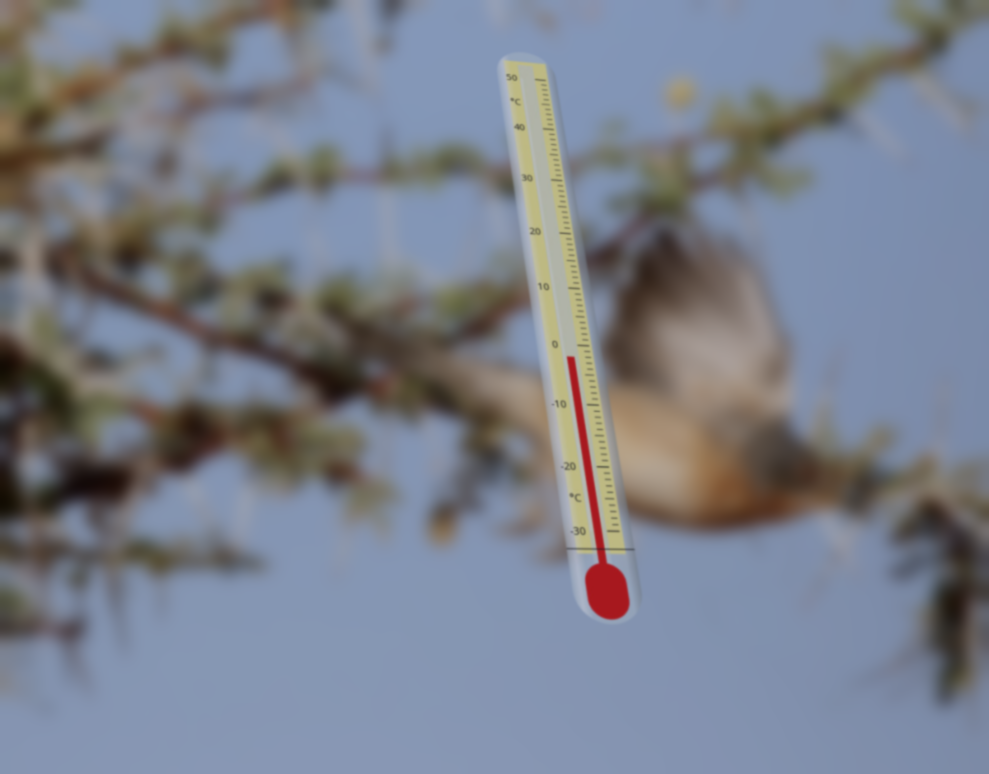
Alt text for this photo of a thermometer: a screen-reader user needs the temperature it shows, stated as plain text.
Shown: -2 °C
